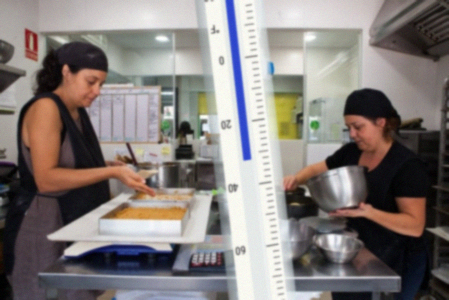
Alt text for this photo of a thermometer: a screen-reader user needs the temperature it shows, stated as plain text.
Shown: 32 °F
